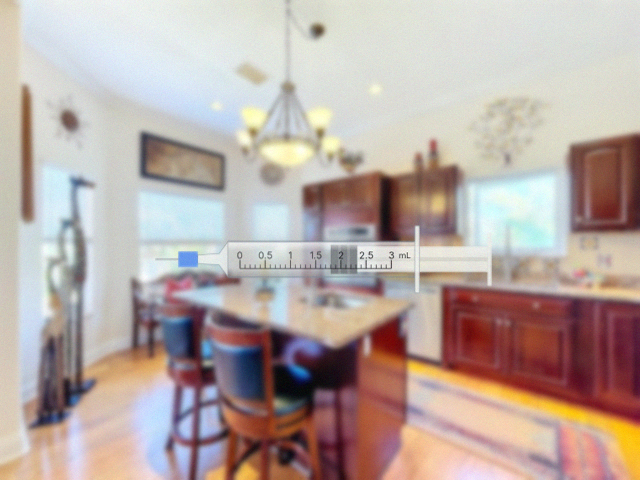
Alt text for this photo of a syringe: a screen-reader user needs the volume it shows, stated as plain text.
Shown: 1.8 mL
